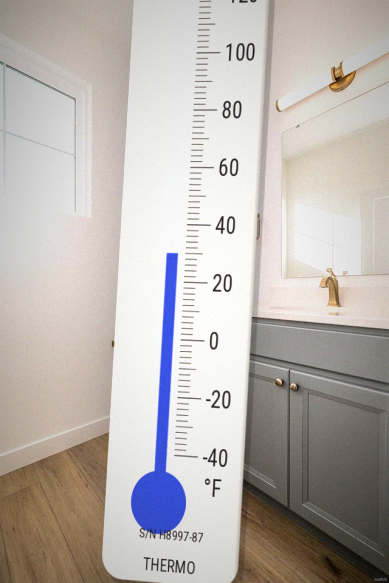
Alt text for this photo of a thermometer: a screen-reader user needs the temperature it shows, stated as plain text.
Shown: 30 °F
